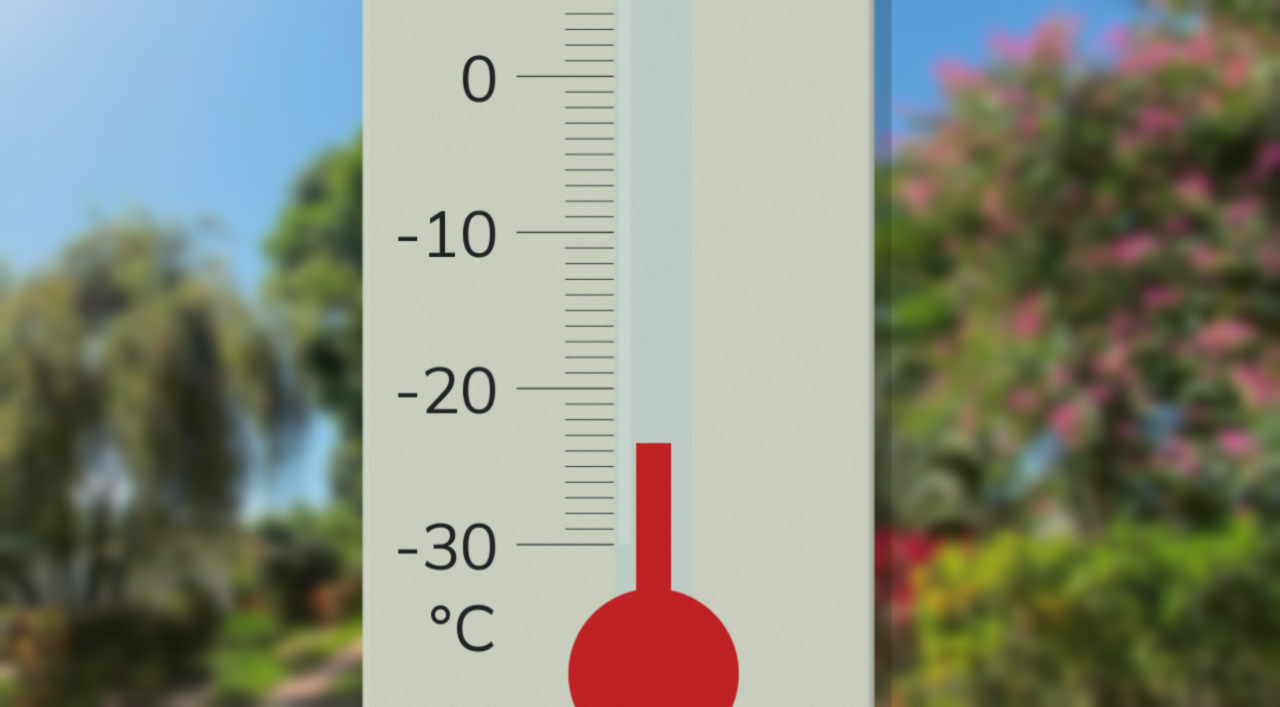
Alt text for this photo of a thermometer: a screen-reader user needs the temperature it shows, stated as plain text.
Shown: -23.5 °C
